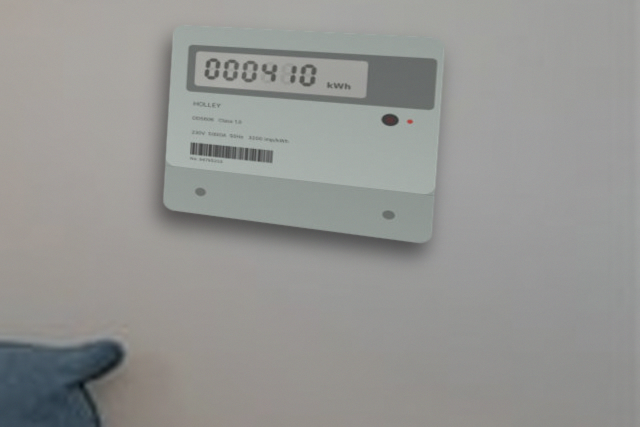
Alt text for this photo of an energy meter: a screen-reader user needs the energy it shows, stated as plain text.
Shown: 410 kWh
